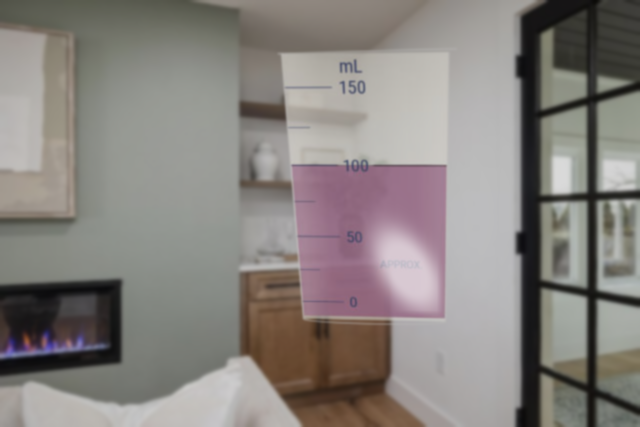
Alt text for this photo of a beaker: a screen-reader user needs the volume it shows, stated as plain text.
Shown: 100 mL
